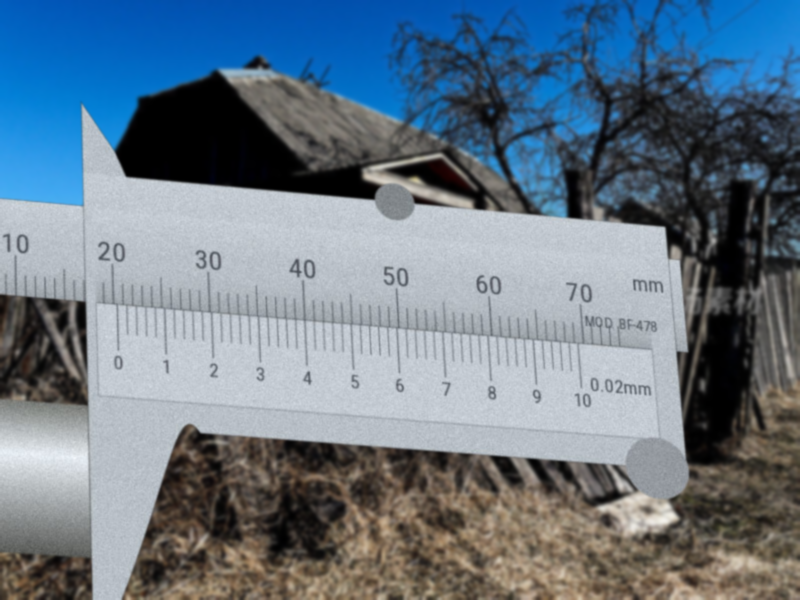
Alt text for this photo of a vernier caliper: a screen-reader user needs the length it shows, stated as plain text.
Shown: 20.4 mm
